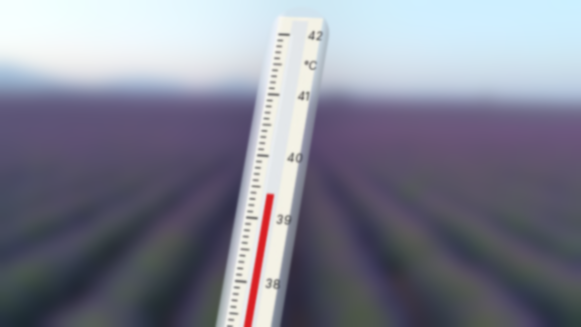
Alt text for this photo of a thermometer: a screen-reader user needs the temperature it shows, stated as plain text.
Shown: 39.4 °C
